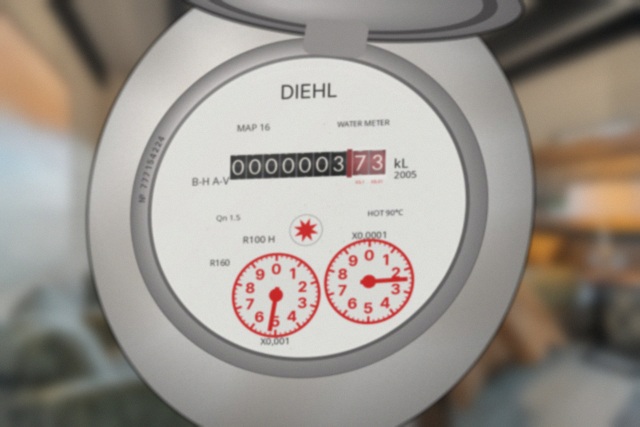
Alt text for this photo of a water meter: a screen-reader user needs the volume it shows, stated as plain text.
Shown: 3.7352 kL
